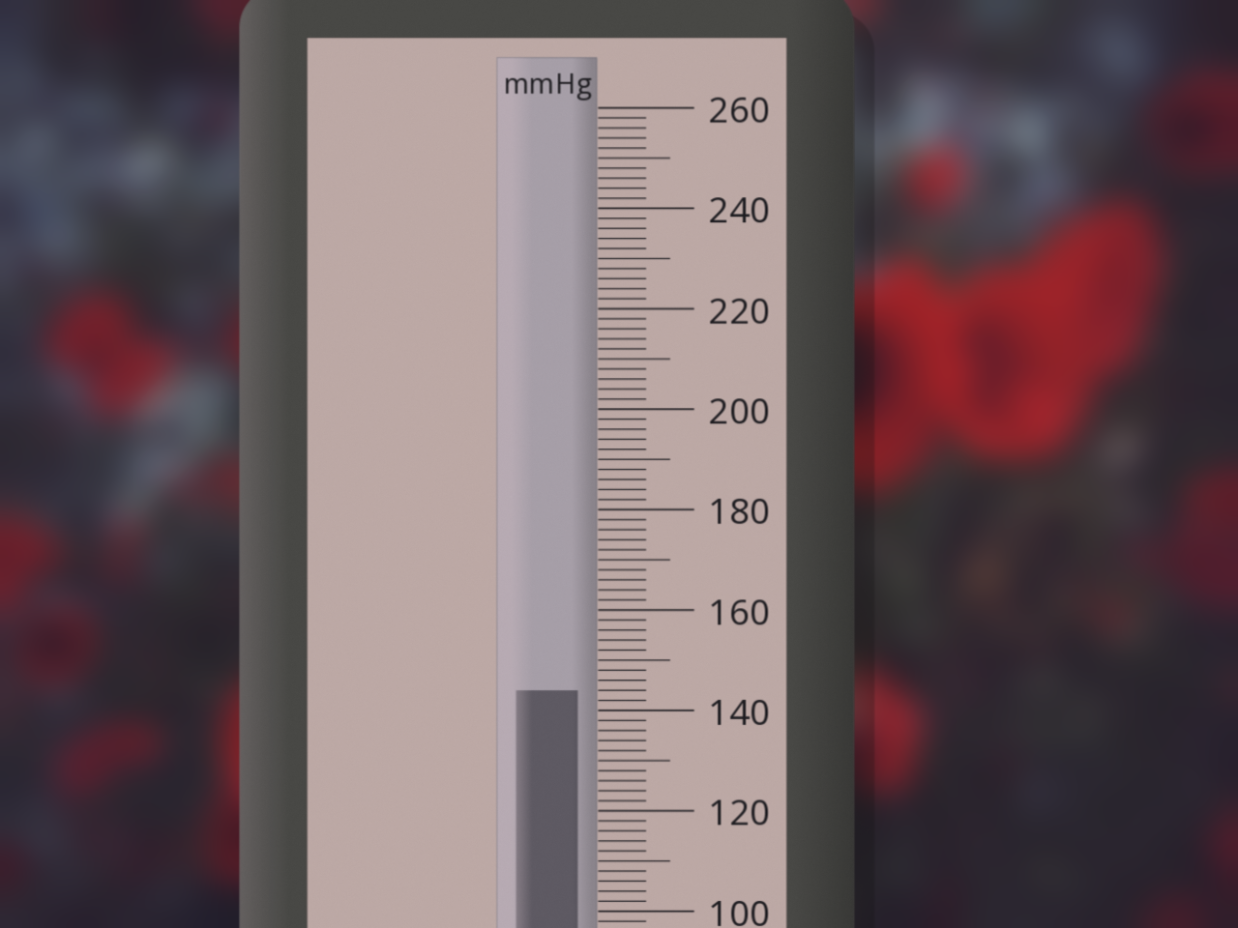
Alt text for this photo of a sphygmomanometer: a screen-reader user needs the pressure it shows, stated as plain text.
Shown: 144 mmHg
